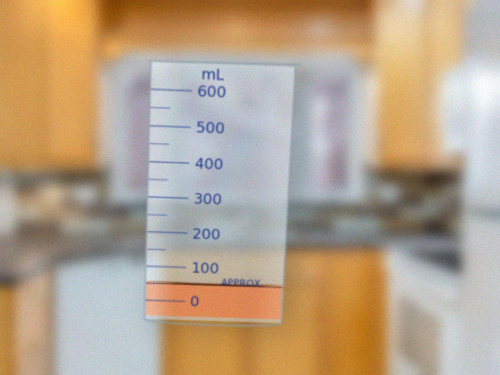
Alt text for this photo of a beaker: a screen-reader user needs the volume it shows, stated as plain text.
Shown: 50 mL
